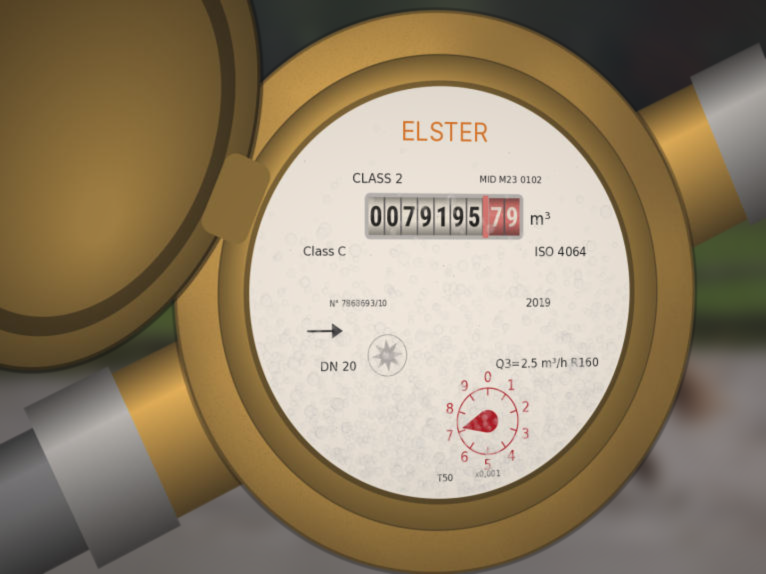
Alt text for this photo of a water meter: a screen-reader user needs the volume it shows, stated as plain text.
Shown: 79195.797 m³
